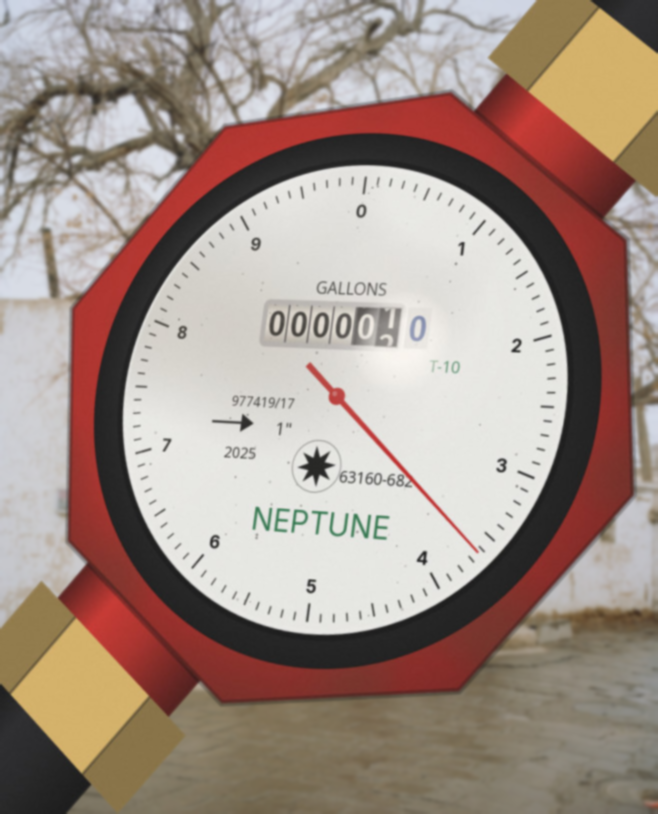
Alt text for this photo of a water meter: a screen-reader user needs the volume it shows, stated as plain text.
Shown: 13.6 gal
